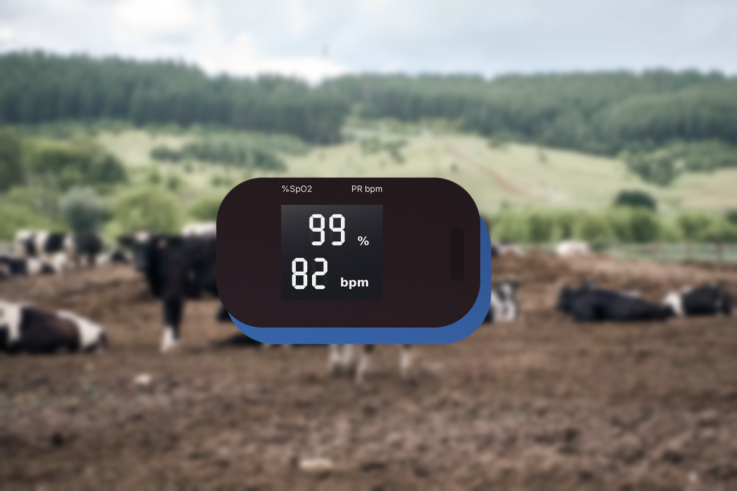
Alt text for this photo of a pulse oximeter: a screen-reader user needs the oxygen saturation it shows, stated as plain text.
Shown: 99 %
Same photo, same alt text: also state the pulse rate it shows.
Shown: 82 bpm
